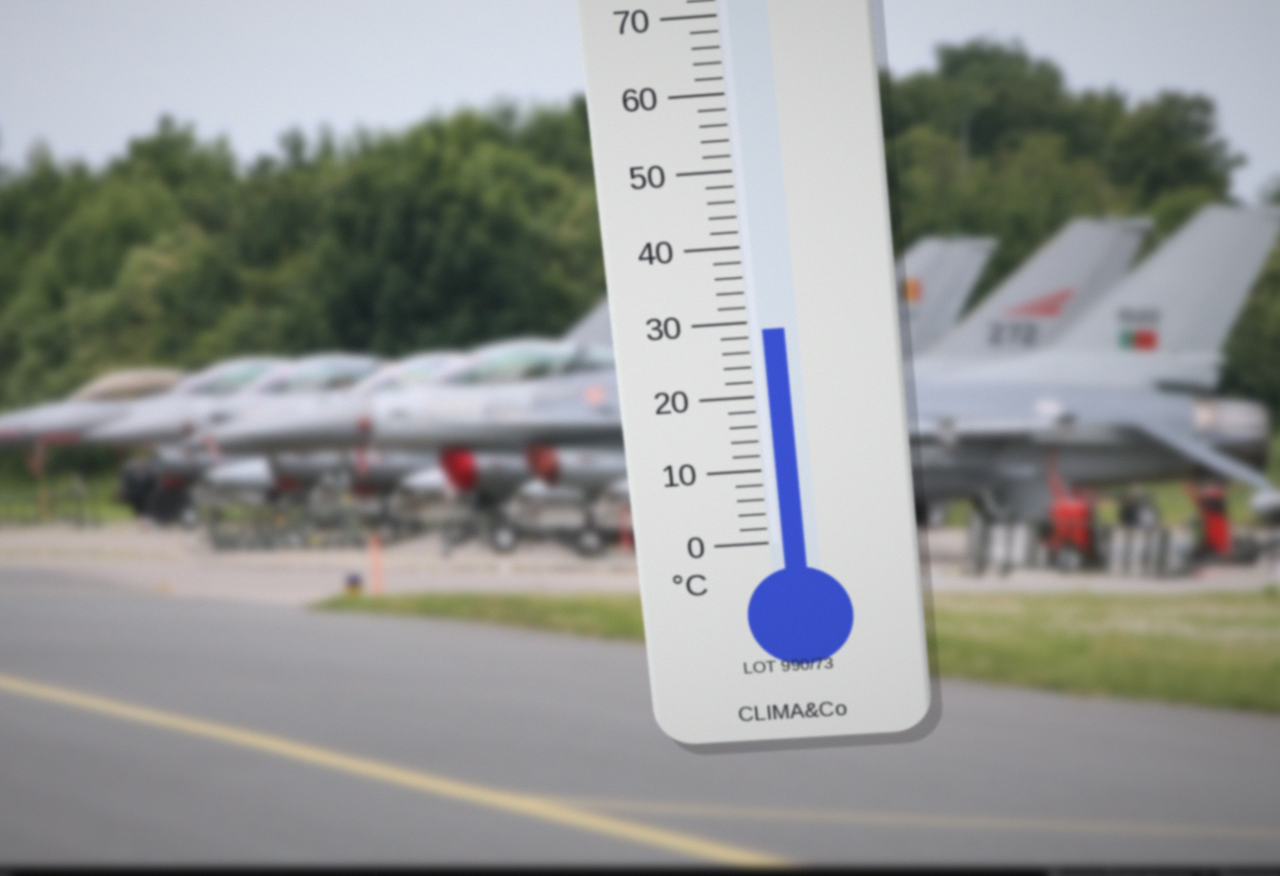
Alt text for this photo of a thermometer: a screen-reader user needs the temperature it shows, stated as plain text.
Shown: 29 °C
